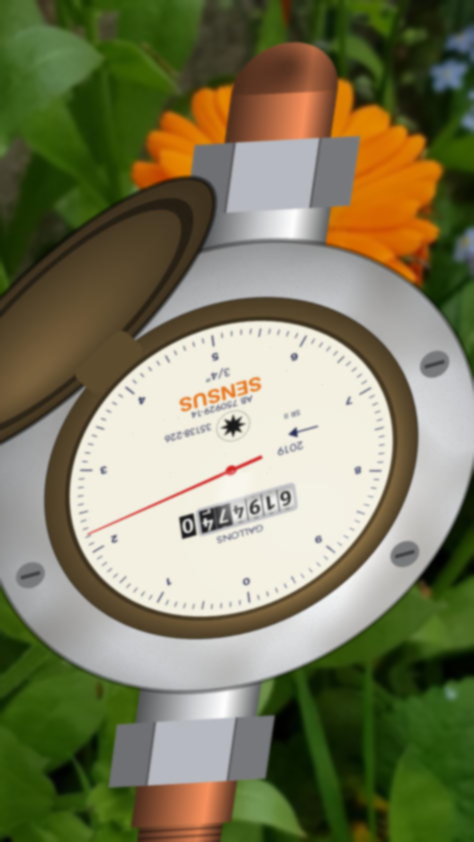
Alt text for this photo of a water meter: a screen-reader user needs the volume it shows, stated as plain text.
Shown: 6194742.2 gal
